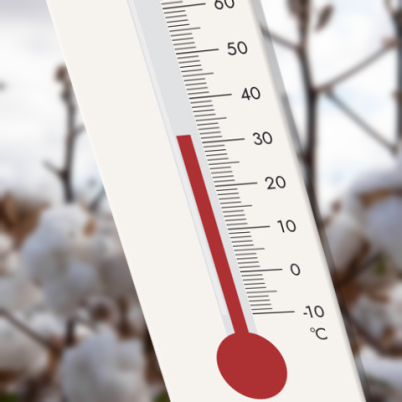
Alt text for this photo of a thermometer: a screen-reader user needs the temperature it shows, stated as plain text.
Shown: 32 °C
